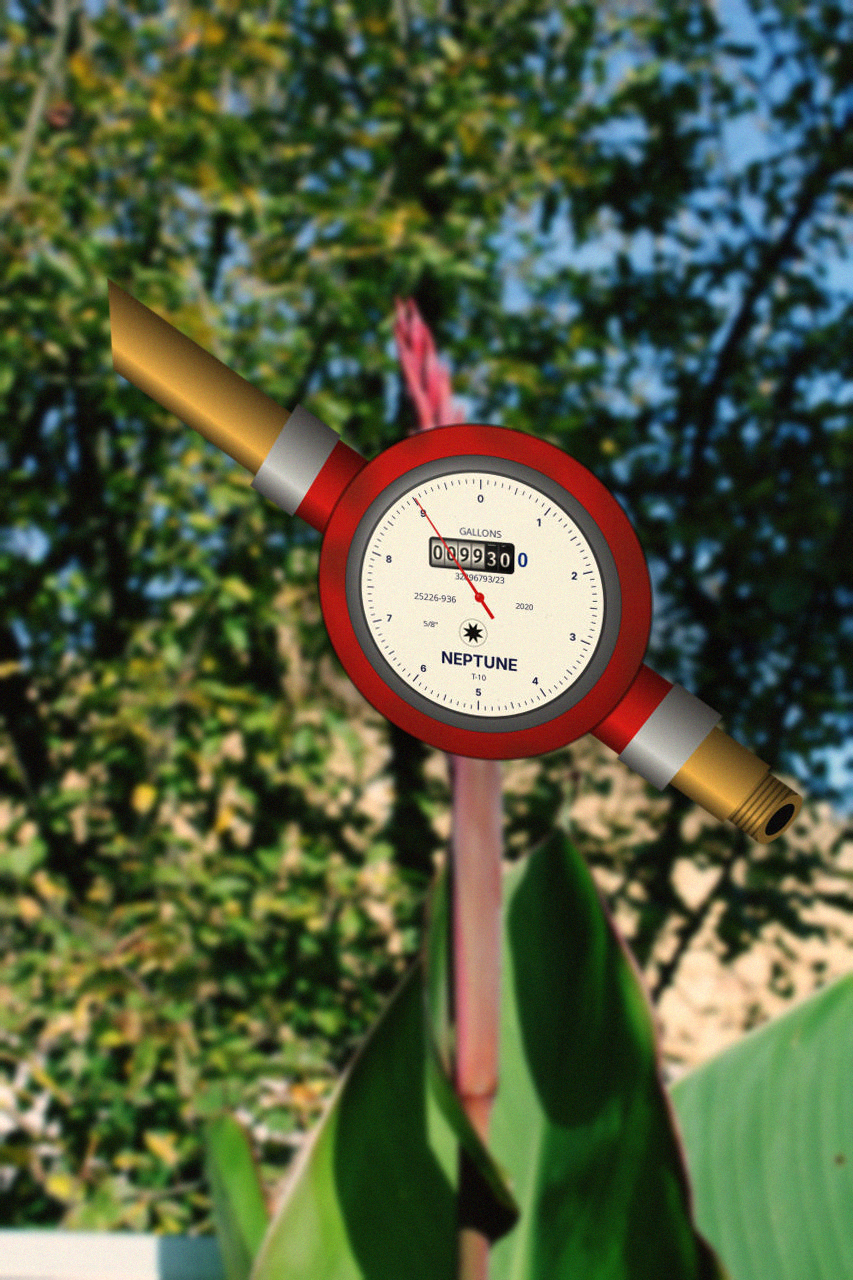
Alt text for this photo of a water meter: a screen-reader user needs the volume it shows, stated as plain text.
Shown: 99299.0 gal
